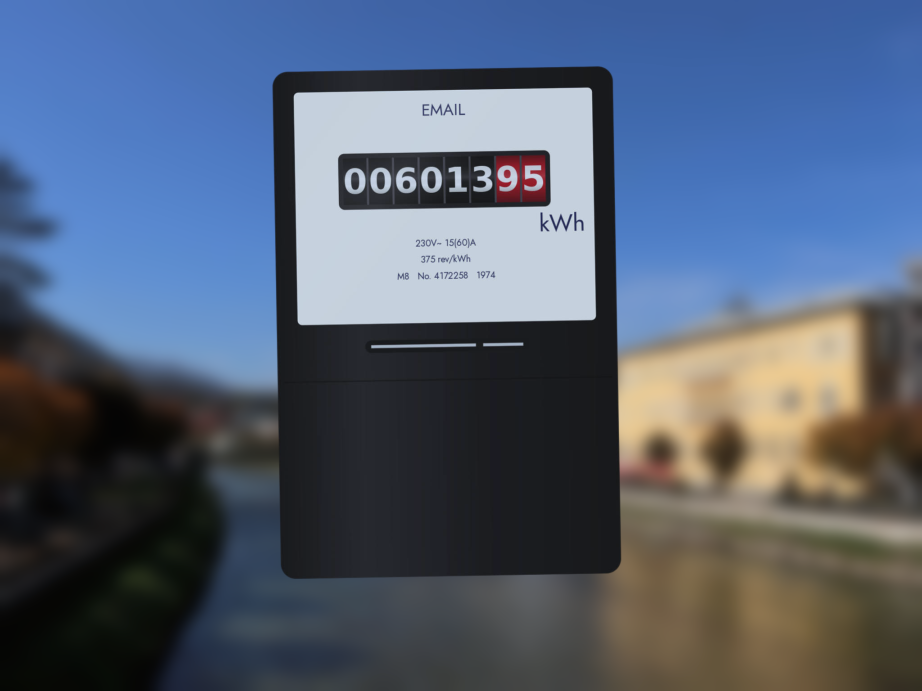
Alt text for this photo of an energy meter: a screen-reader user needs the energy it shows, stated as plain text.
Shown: 6013.95 kWh
